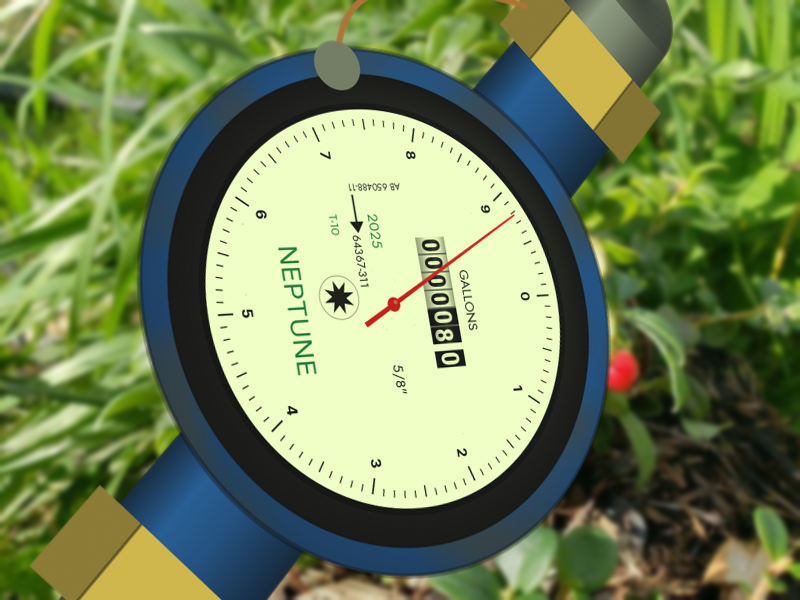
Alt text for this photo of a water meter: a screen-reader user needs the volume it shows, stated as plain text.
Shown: 79.2 gal
